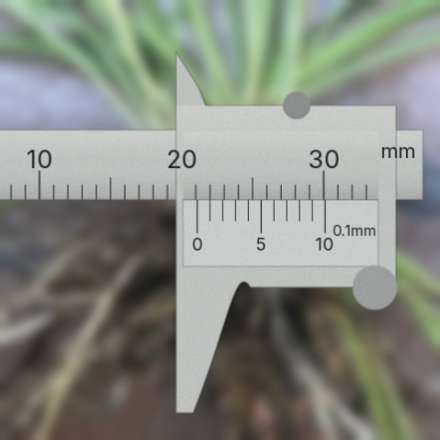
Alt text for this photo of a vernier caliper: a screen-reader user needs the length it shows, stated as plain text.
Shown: 21.1 mm
